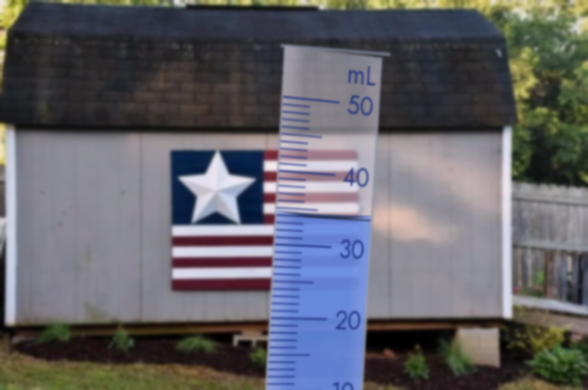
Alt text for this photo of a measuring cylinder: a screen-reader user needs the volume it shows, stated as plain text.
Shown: 34 mL
